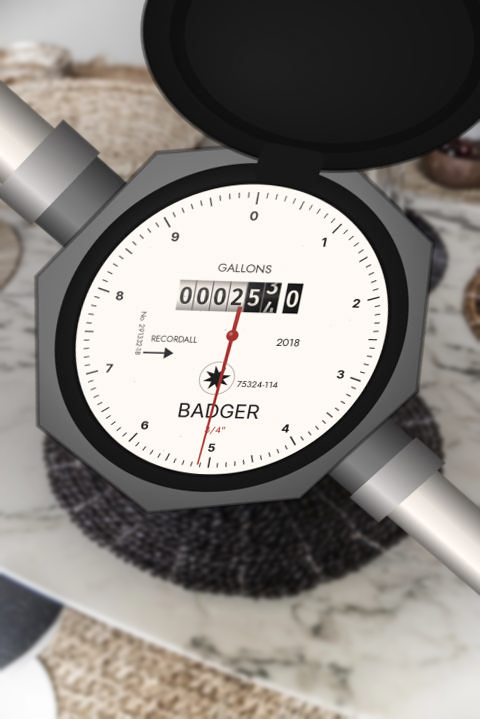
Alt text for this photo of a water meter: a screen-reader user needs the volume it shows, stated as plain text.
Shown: 2535.1 gal
